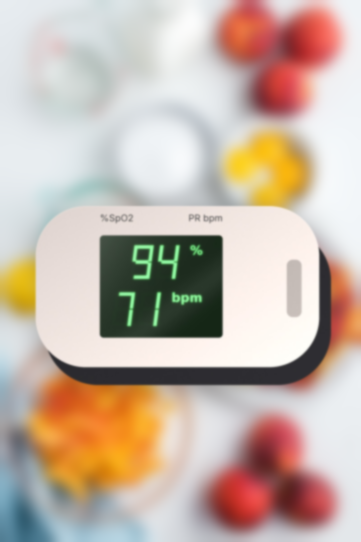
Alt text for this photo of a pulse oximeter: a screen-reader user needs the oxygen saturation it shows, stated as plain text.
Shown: 94 %
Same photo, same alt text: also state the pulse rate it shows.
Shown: 71 bpm
